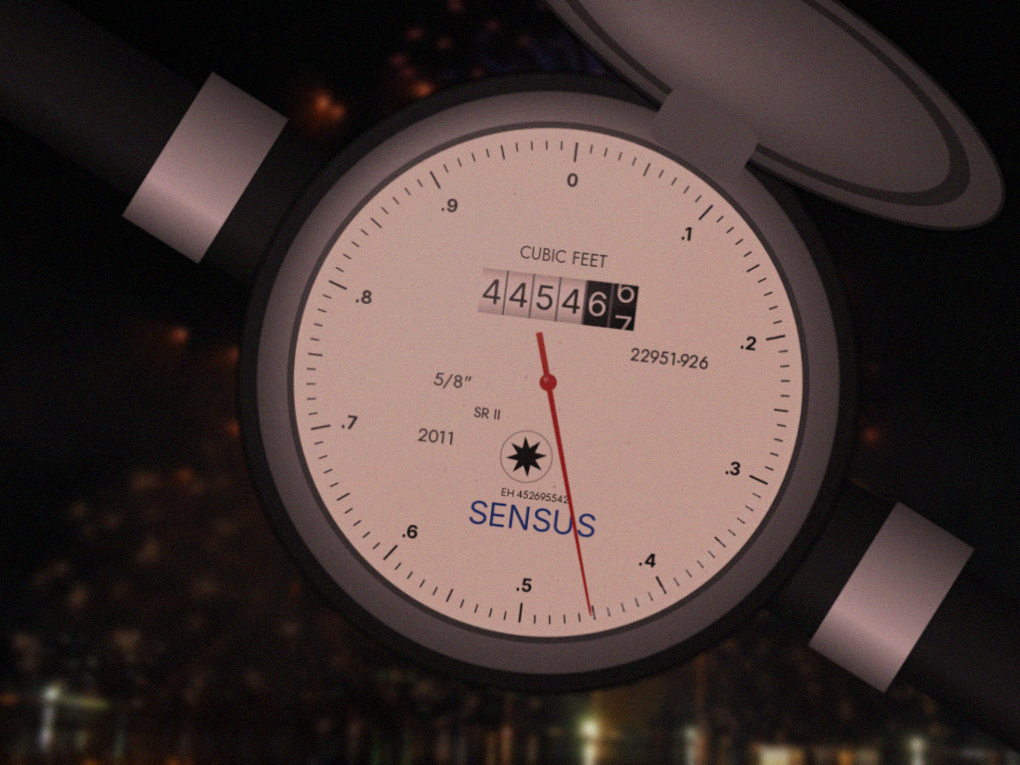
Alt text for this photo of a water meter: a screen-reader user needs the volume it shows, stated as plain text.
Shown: 445466.45 ft³
